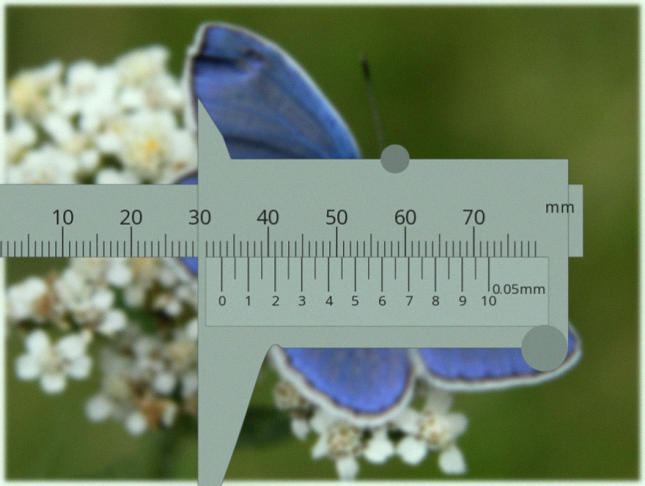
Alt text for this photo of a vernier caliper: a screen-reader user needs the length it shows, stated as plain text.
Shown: 33.2 mm
